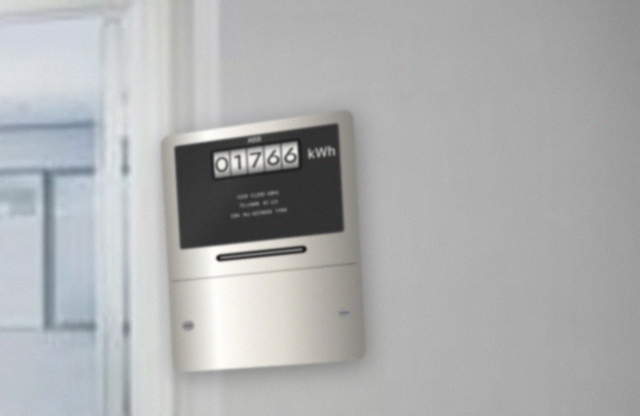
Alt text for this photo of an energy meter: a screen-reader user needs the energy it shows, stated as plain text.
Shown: 1766 kWh
